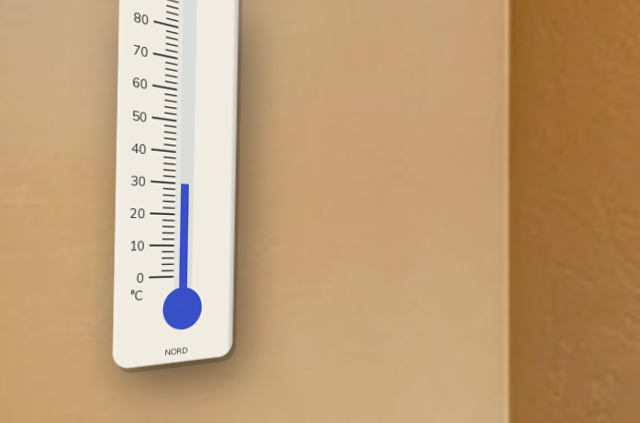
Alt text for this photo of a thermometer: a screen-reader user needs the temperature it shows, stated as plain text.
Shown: 30 °C
